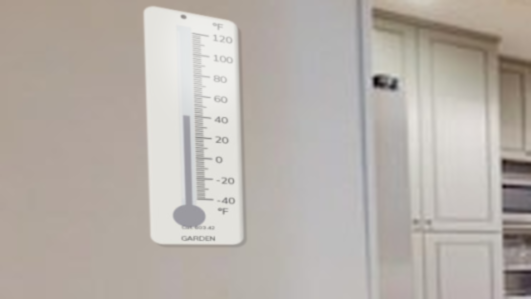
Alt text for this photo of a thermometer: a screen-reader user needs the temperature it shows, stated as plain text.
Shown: 40 °F
